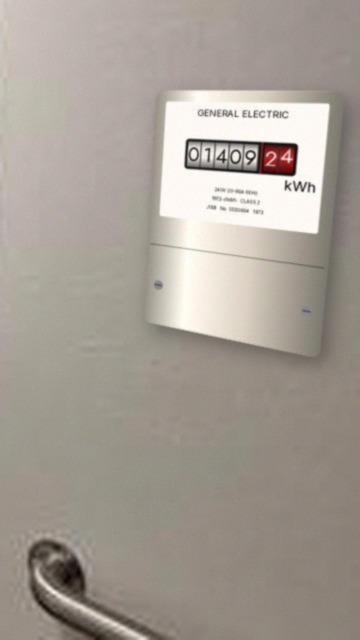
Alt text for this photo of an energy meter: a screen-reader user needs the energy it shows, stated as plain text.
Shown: 1409.24 kWh
